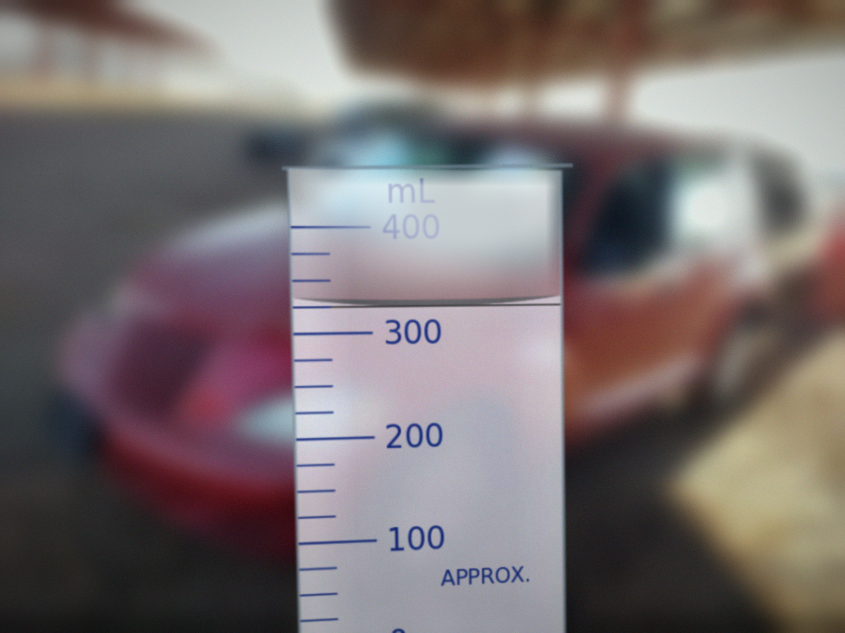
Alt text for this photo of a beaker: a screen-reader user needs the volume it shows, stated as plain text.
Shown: 325 mL
